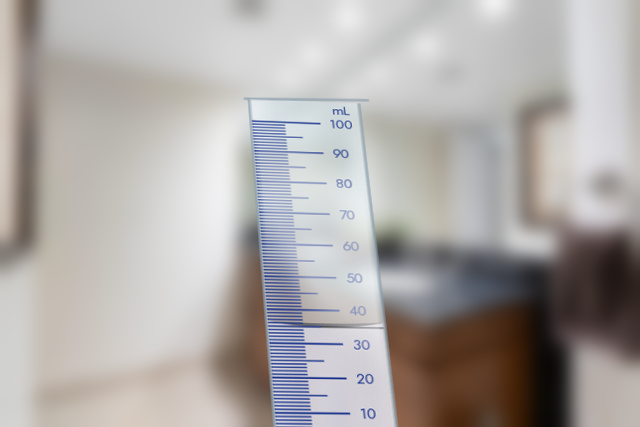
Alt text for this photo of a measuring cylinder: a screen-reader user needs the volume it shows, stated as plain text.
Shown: 35 mL
